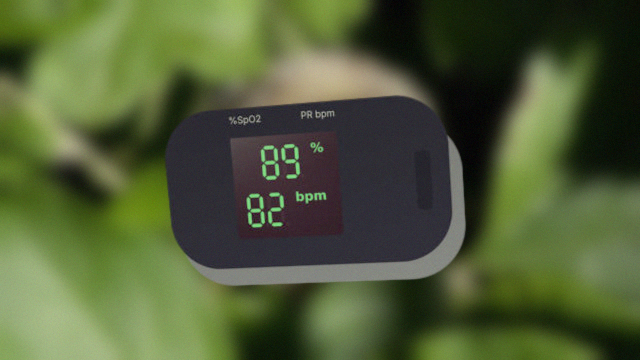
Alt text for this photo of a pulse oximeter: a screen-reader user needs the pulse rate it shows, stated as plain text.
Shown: 82 bpm
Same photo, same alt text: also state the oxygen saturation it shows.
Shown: 89 %
